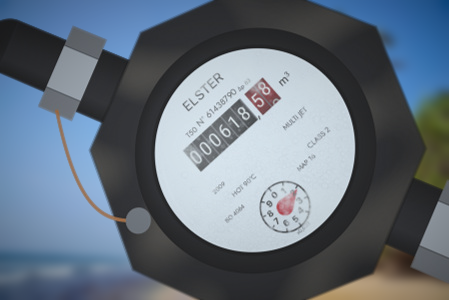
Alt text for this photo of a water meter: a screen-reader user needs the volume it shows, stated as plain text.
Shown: 618.582 m³
